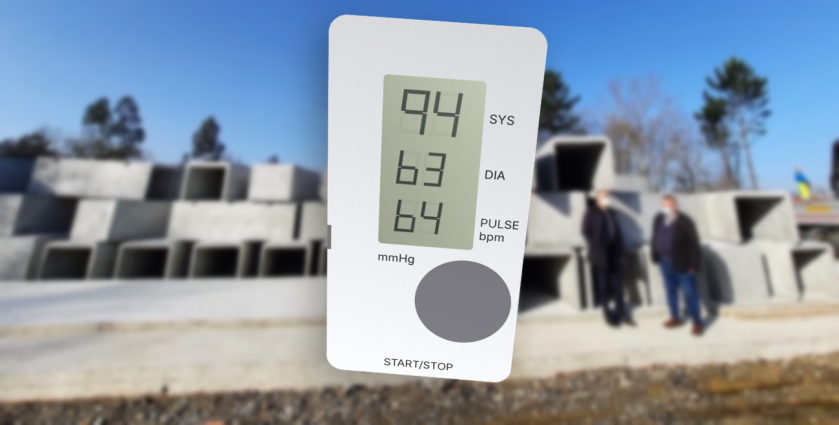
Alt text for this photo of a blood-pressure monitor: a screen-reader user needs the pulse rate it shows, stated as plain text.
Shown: 64 bpm
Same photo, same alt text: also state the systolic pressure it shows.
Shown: 94 mmHg
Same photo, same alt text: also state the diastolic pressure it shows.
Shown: 63 mmHg
